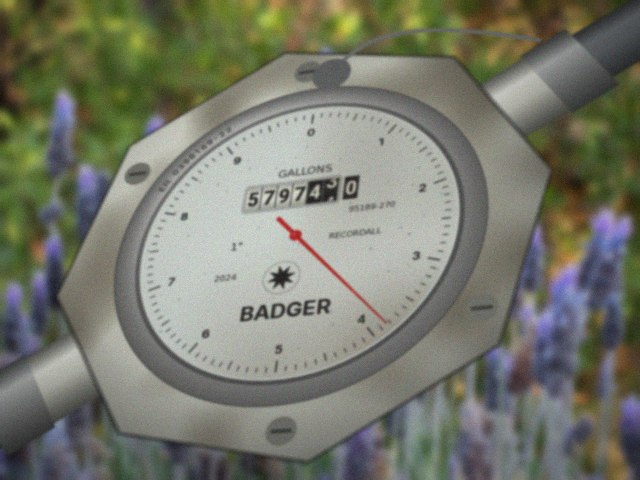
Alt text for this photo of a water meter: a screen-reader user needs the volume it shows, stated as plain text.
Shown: 5797433.8 gal
